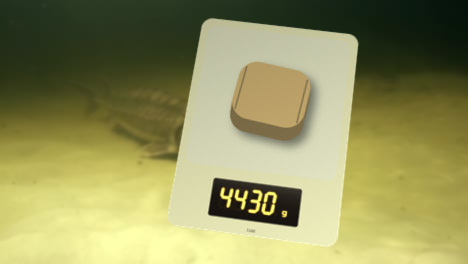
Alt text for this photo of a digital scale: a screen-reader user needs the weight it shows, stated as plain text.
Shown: 4430 g
